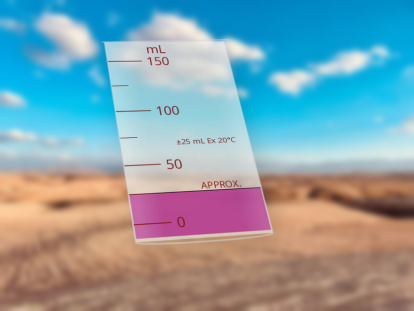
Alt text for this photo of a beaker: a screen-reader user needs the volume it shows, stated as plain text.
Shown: 25 mL
